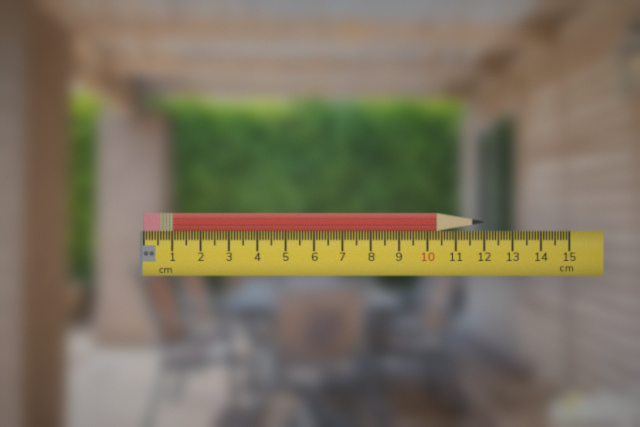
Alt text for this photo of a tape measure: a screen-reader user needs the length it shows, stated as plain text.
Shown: 12 cm
